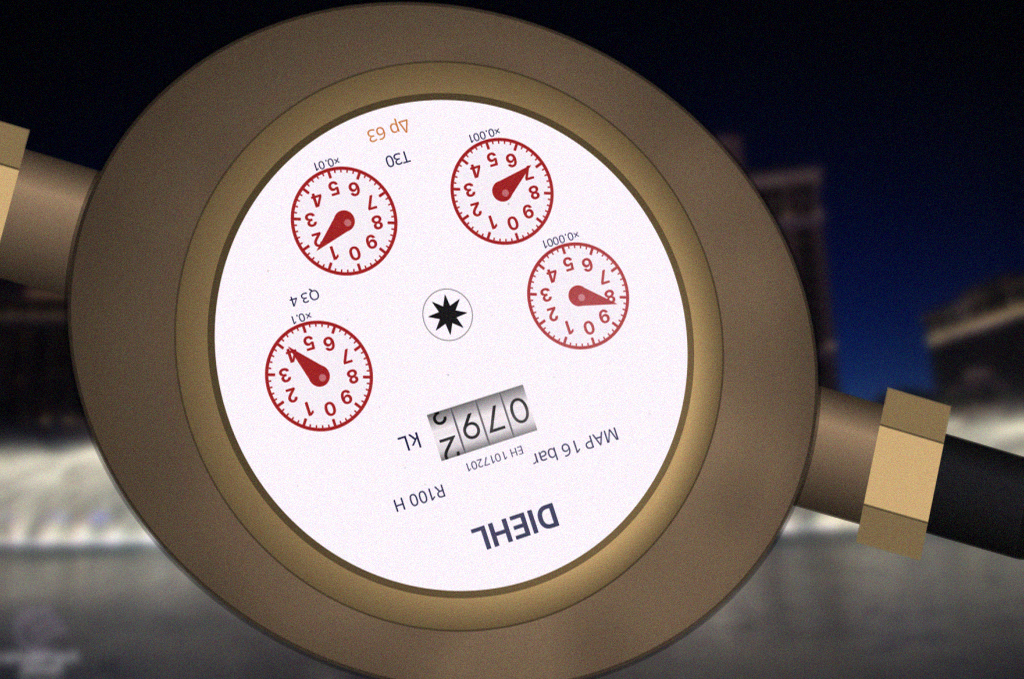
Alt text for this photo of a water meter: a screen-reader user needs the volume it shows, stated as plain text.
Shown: 792.4168 kL
